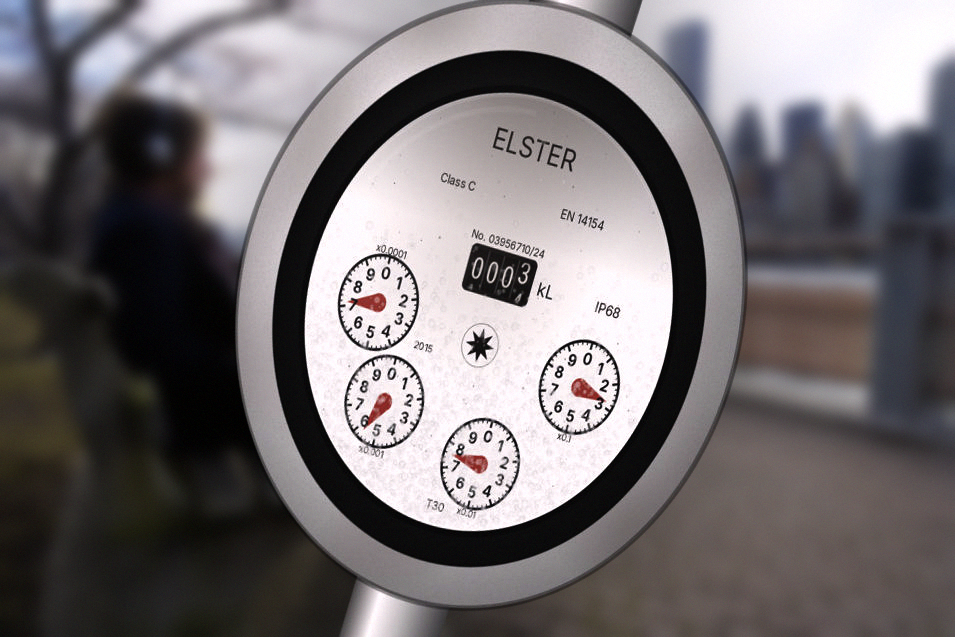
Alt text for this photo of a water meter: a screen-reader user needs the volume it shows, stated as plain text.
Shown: 3.2757 kL
